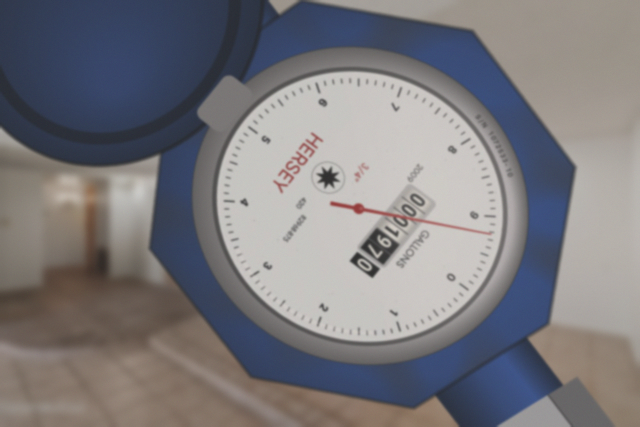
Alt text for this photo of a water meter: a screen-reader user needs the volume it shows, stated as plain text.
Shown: 1969.2 gal
